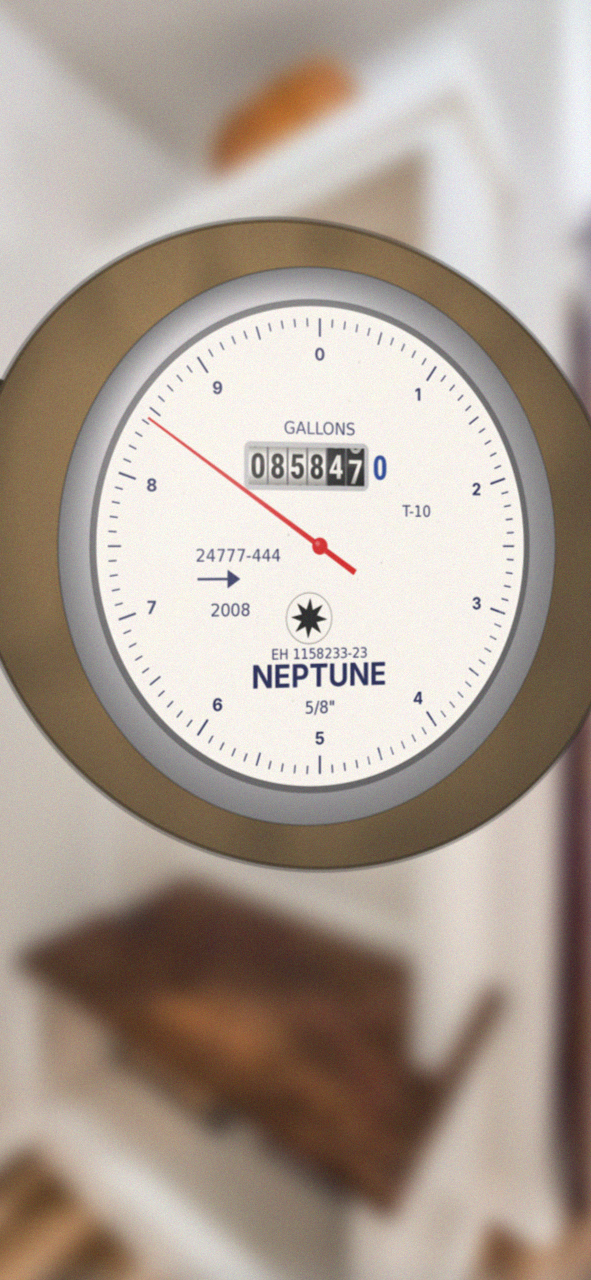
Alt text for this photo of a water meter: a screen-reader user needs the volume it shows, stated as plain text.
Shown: 858468.4 gal
